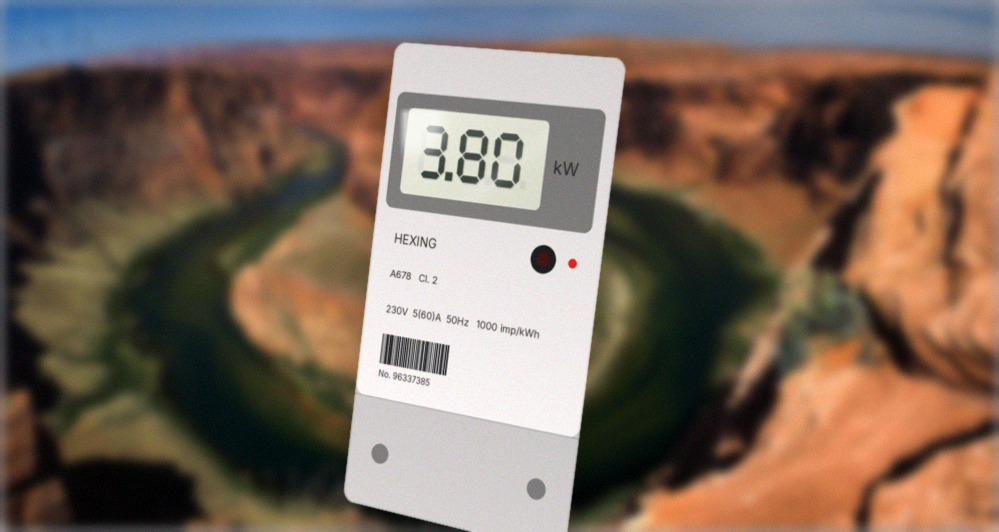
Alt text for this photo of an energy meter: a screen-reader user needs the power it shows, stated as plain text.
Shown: 3.80 kW
